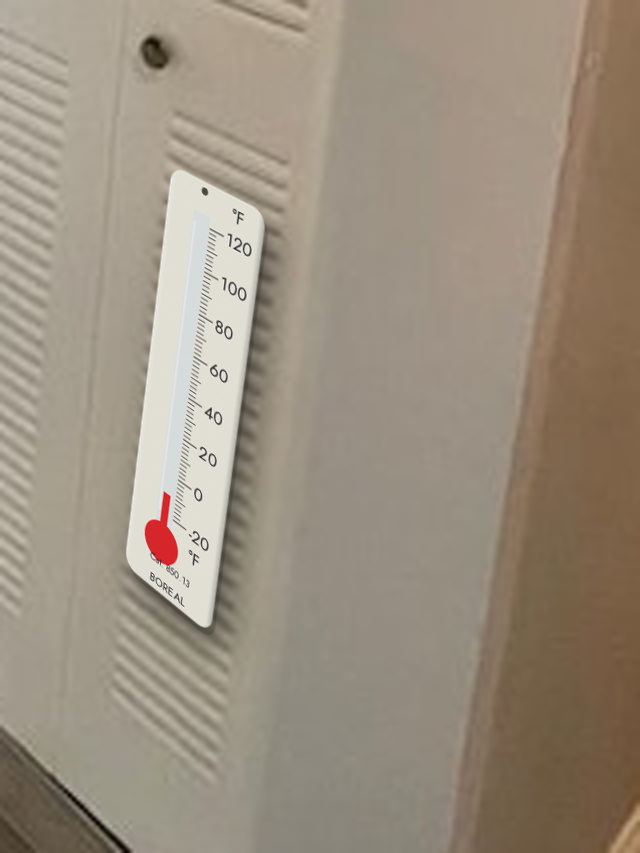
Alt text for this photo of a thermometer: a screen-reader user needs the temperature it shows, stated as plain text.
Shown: -10 °F
